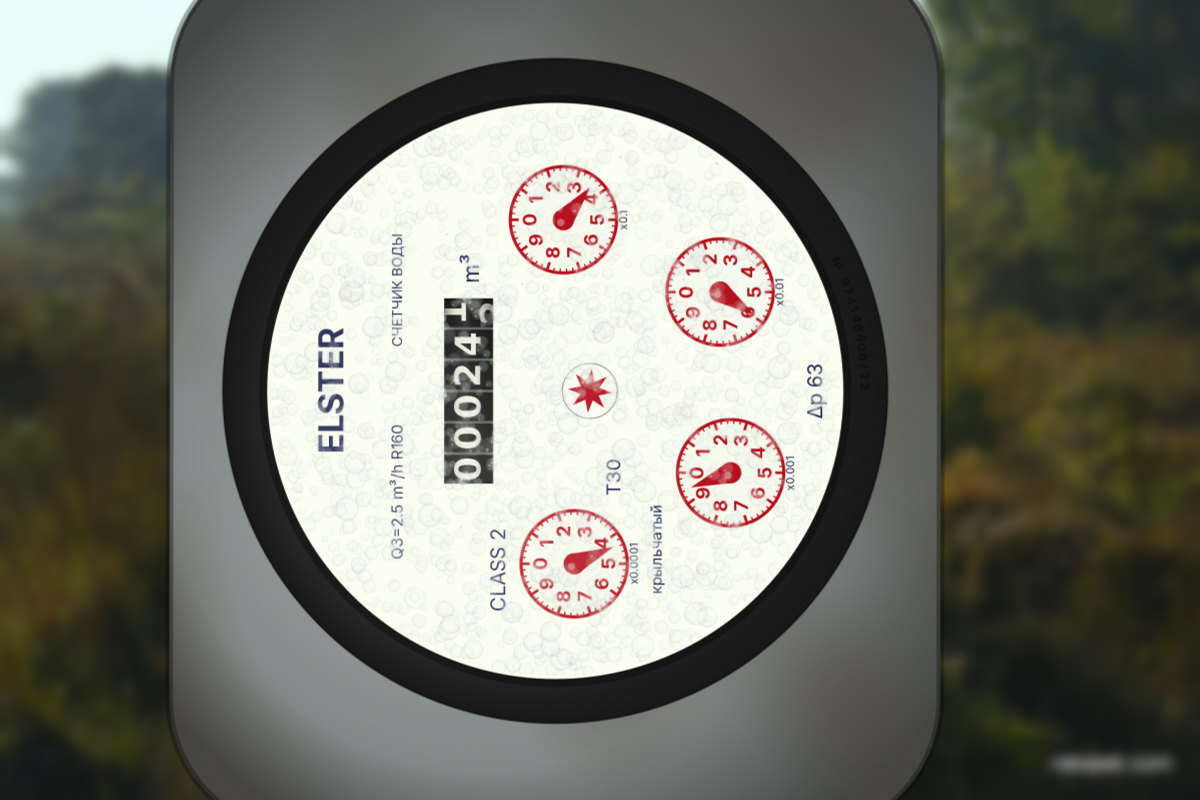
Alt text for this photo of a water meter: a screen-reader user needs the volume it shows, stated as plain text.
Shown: 241.3594 m³
